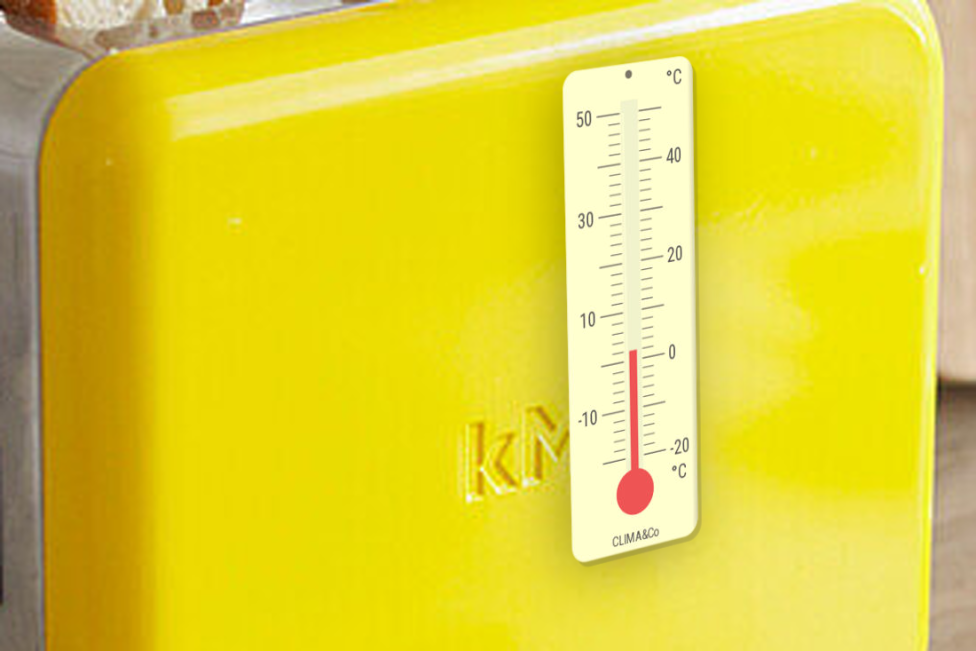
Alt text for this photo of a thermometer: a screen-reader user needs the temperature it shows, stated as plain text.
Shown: 2 °C
